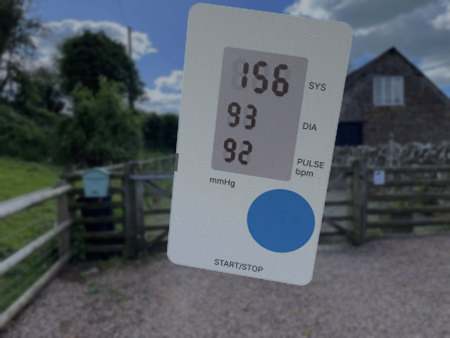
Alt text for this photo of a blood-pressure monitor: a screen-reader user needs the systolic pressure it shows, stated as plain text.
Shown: 156 mmHg
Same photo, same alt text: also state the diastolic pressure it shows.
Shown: 93 mmHg
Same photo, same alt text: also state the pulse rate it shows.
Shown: 92 bpm
